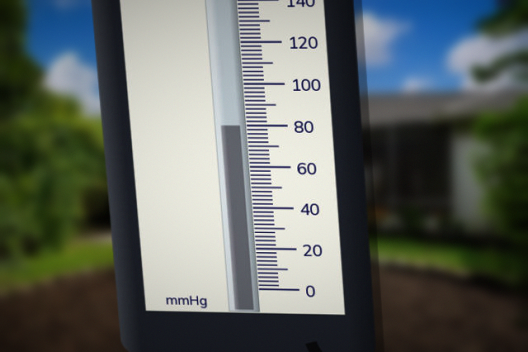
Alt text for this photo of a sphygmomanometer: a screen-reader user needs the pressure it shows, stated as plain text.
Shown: 80 mmHg
